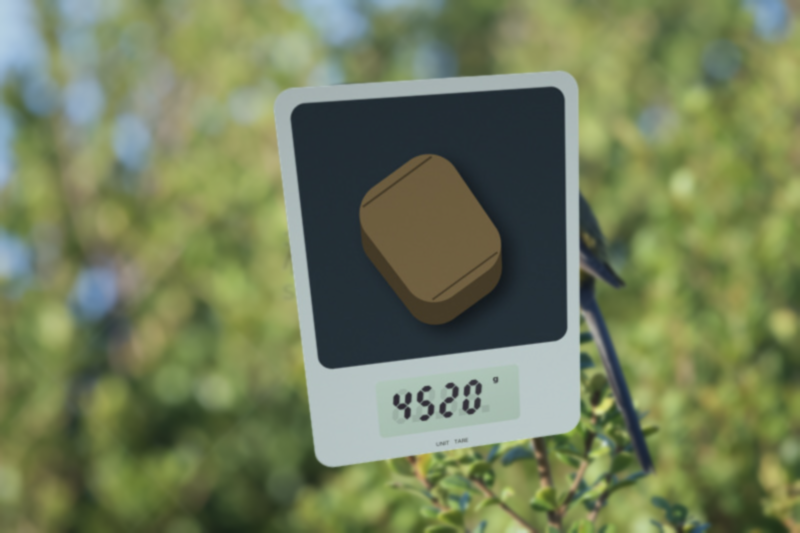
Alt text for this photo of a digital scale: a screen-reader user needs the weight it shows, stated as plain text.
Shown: 4520 g
